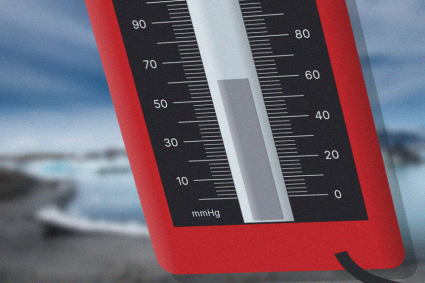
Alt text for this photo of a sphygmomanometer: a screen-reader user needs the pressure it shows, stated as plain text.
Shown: 60 mmHg
